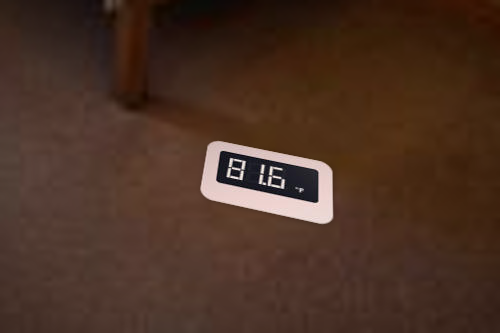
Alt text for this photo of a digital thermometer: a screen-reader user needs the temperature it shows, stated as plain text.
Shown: 81.6 °F
